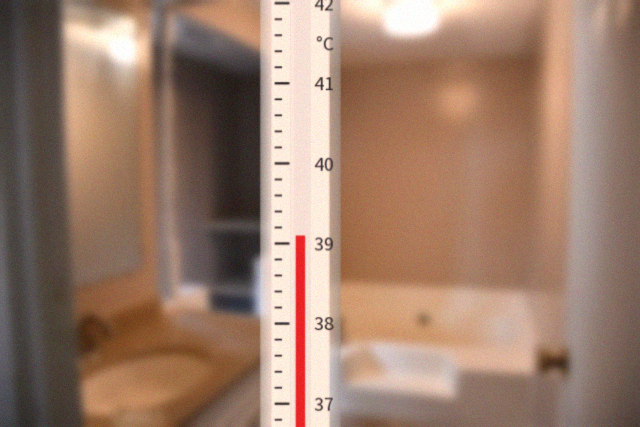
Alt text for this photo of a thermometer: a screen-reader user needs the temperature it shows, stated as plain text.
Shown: 39.1 °C
